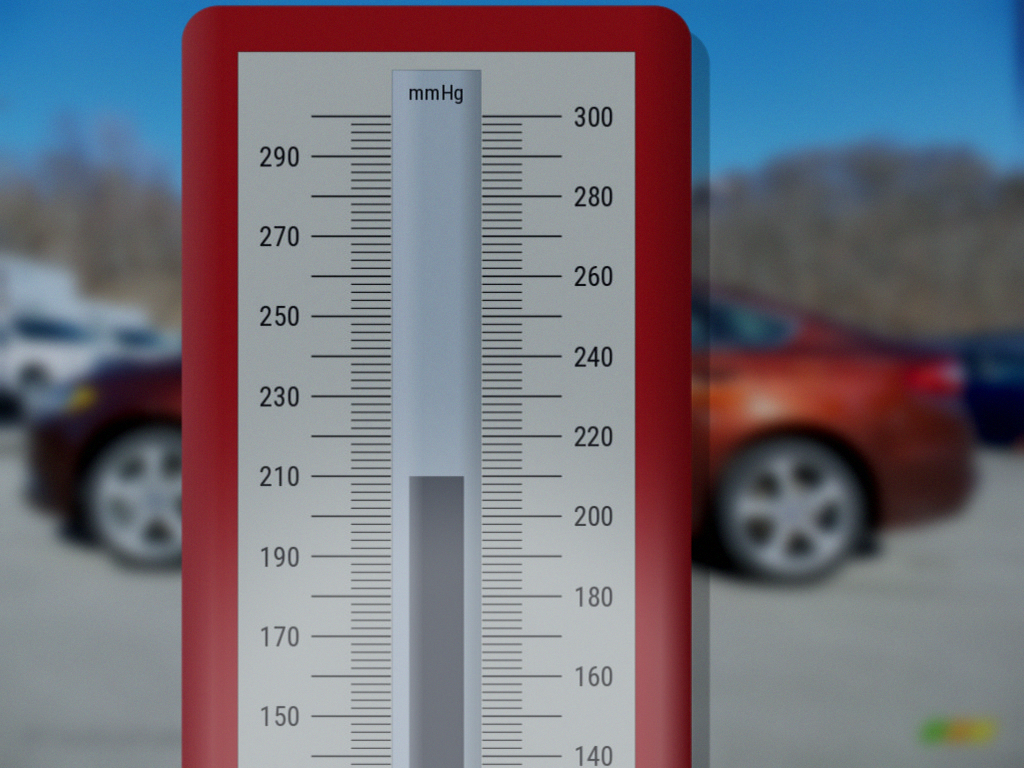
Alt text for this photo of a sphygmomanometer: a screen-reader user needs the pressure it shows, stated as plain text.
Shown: 210 mmHg
